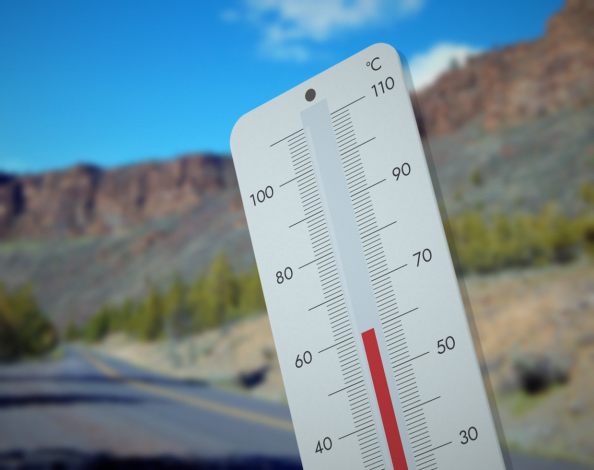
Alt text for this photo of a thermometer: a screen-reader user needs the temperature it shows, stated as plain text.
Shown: 60 °C
